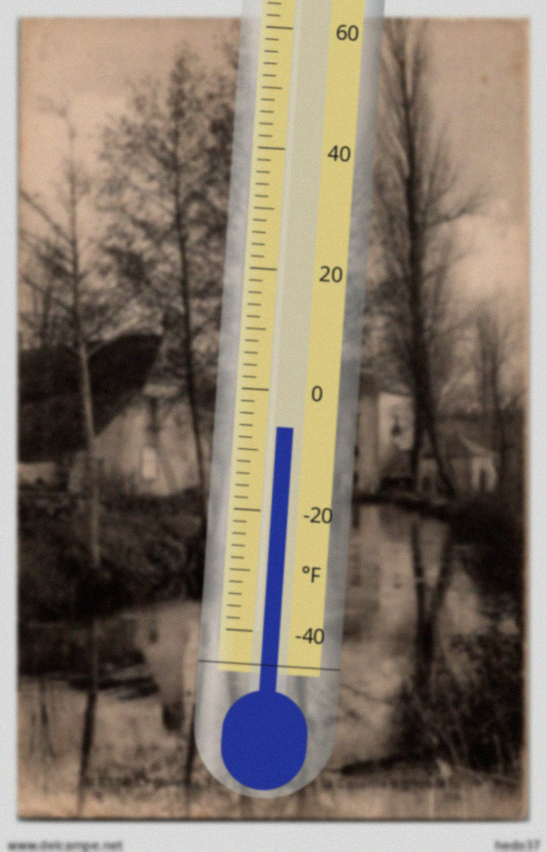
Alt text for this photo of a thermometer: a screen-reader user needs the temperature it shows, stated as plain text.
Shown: -6 °F
